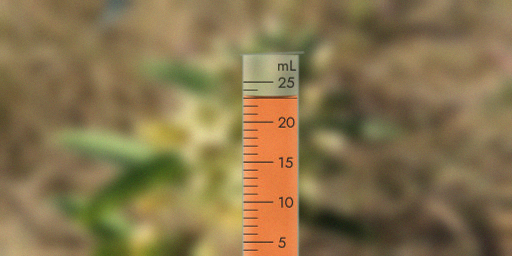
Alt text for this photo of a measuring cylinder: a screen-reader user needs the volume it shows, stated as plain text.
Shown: 23 mL
